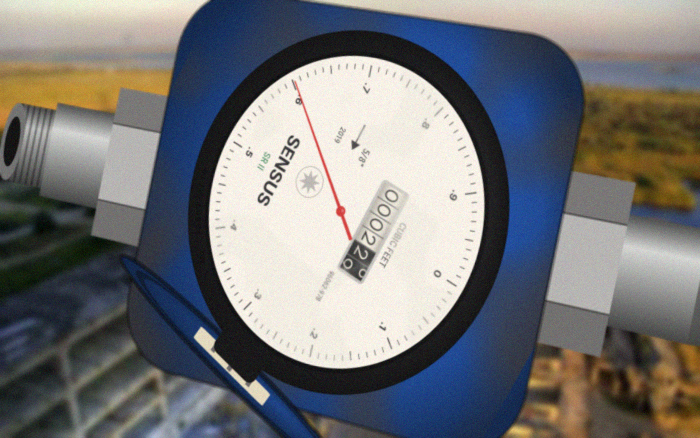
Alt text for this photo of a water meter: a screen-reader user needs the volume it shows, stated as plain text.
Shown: 228.60 ft³
